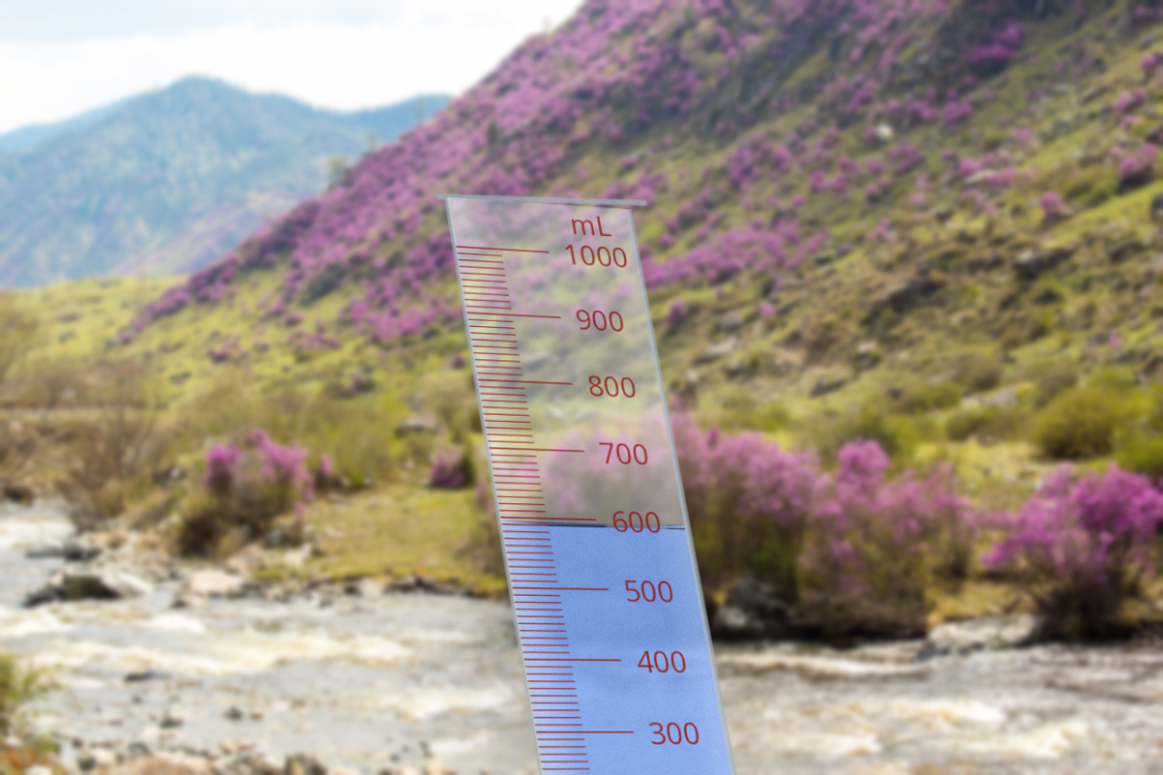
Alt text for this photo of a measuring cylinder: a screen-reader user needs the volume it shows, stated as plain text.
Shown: 590 mL
